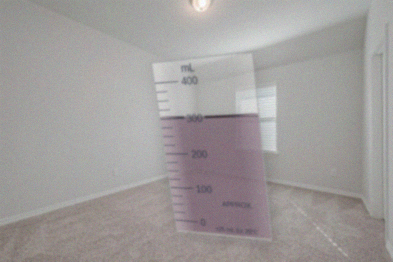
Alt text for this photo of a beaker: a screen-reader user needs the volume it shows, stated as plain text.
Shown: 300 mL
